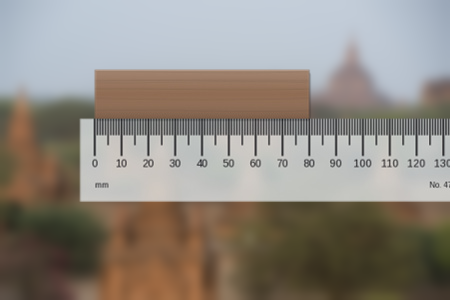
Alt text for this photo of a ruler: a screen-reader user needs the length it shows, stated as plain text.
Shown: 80 mm
